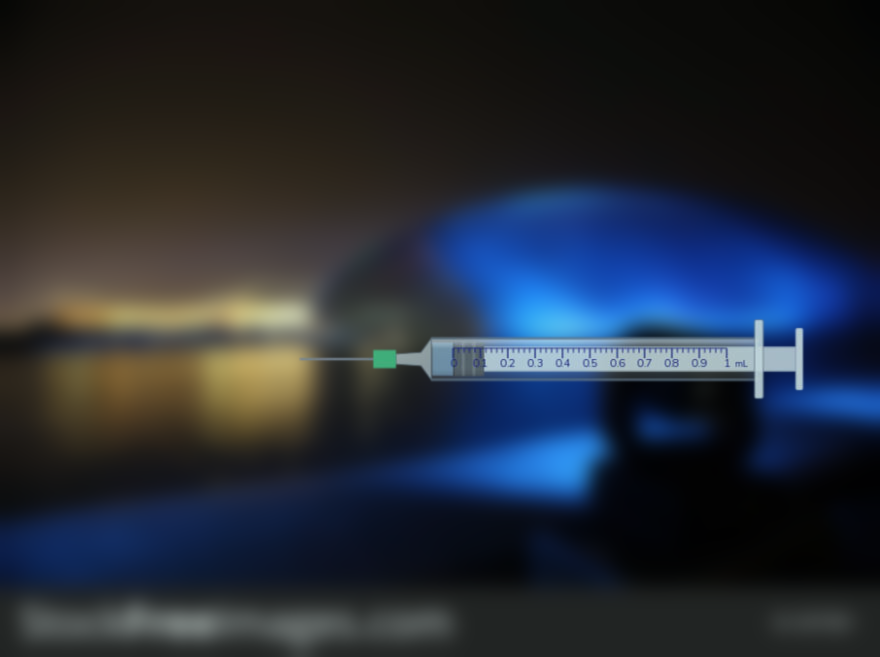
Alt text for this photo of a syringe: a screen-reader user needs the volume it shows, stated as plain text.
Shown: 0 mL
